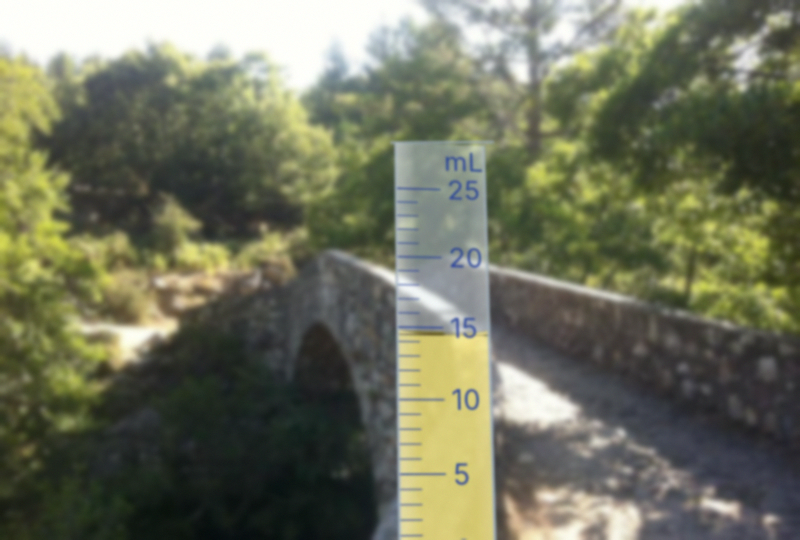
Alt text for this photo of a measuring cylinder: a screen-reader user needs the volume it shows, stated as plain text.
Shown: 14.5 mL
